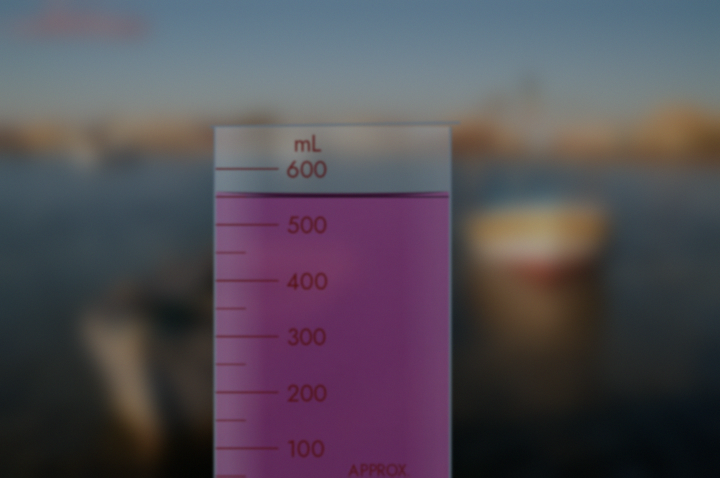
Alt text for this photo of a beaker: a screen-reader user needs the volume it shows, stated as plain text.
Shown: 550 mL
